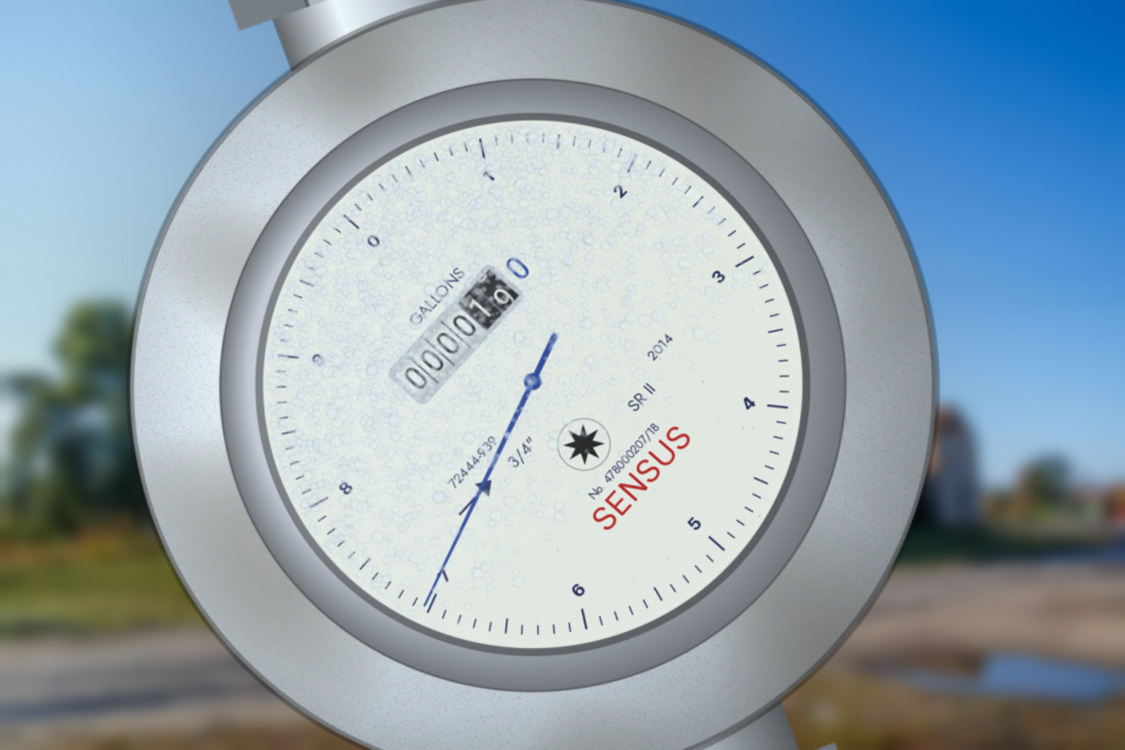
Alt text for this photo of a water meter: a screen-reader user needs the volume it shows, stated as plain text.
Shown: 187.0 gal
